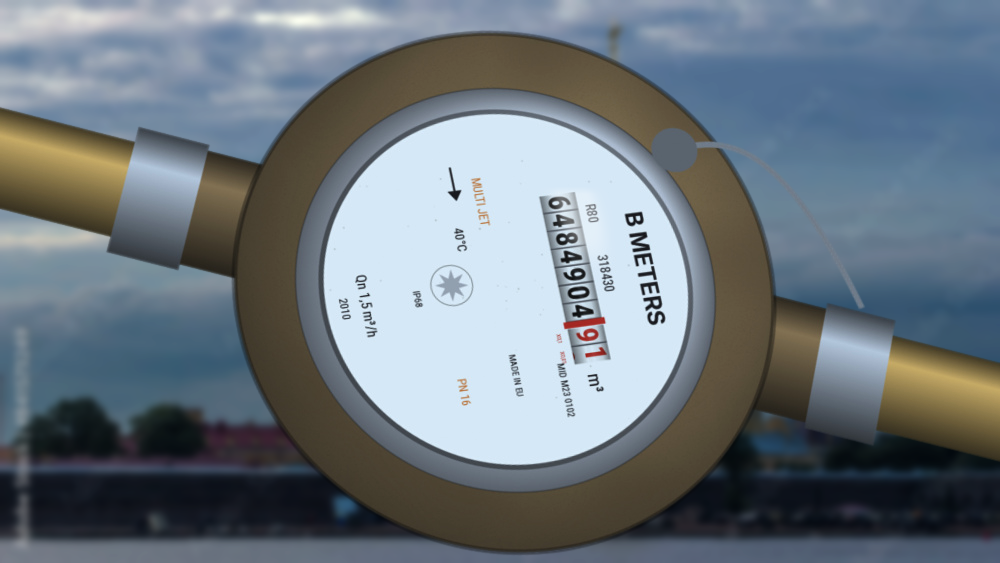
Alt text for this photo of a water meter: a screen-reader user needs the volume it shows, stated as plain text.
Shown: 6484904.91 m³
